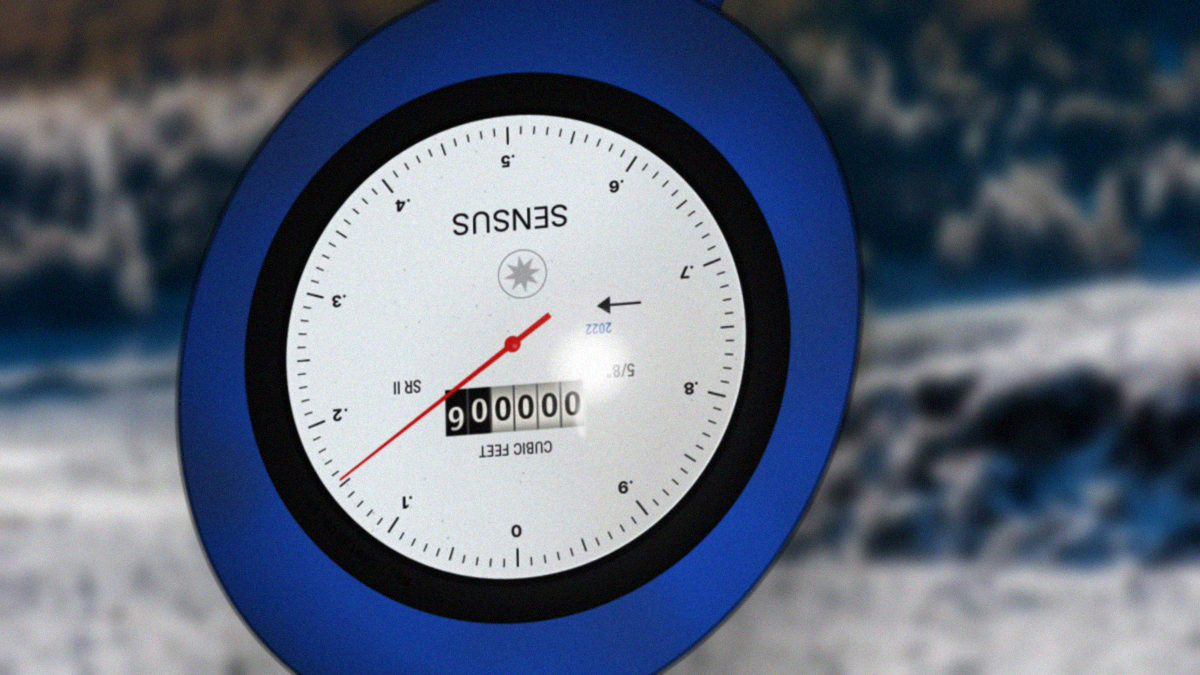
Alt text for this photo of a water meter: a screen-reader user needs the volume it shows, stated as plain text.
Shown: 6.15 ft³
